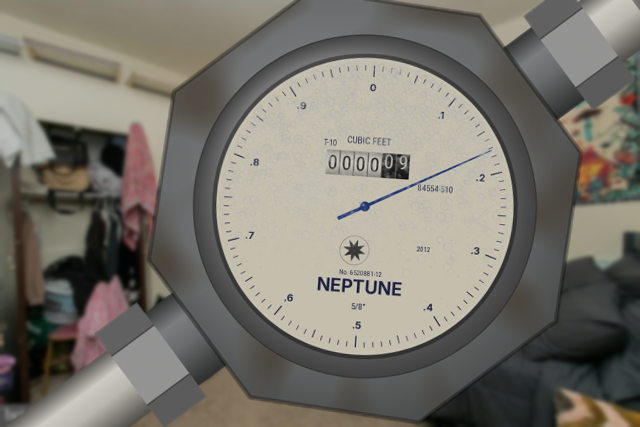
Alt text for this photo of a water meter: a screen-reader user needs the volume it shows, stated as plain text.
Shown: 9.17 ft³
